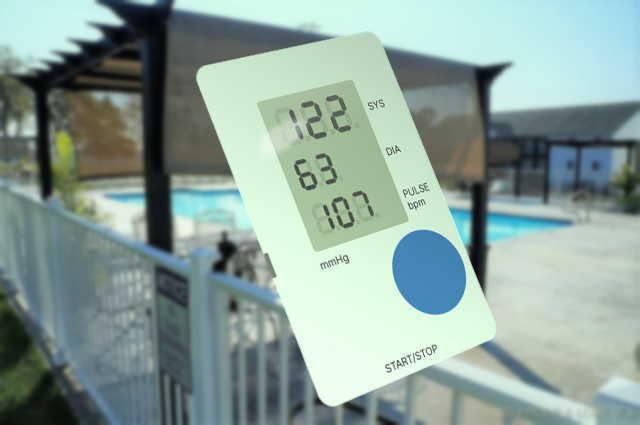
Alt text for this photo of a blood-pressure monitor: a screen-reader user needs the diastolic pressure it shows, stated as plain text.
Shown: 63 mmHg
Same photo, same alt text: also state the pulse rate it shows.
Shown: 107 bpm
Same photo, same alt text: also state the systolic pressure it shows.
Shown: 122 mmHg
